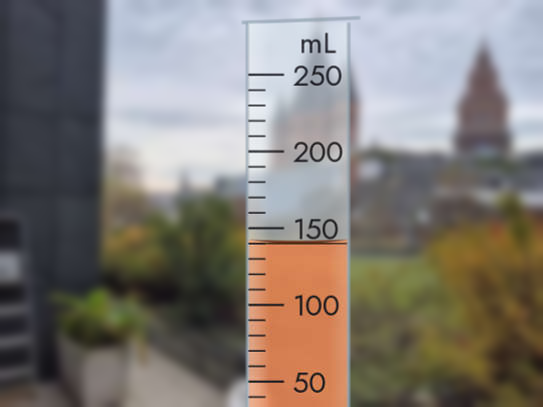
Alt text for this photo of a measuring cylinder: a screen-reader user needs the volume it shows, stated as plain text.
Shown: 140 mL
